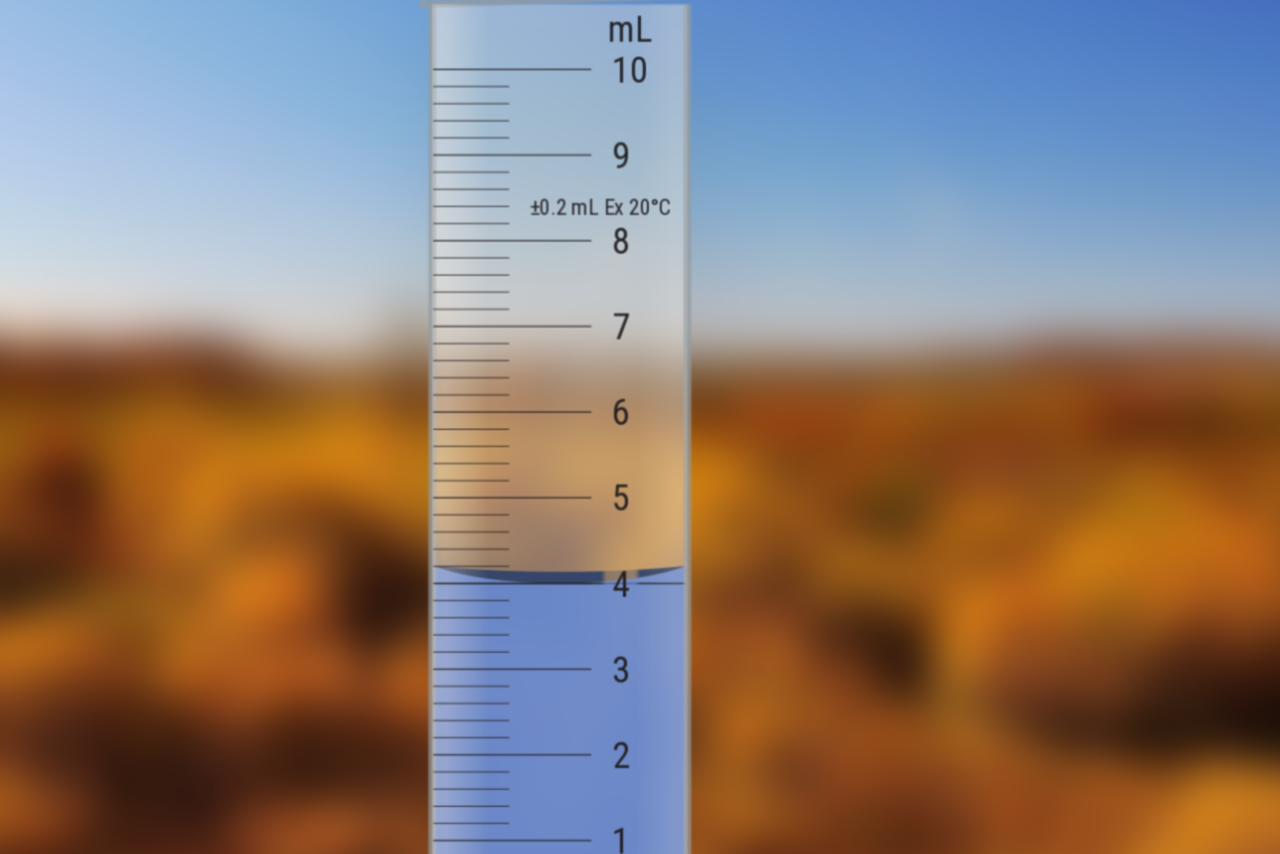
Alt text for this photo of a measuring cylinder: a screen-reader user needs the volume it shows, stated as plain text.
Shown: 4 mL
